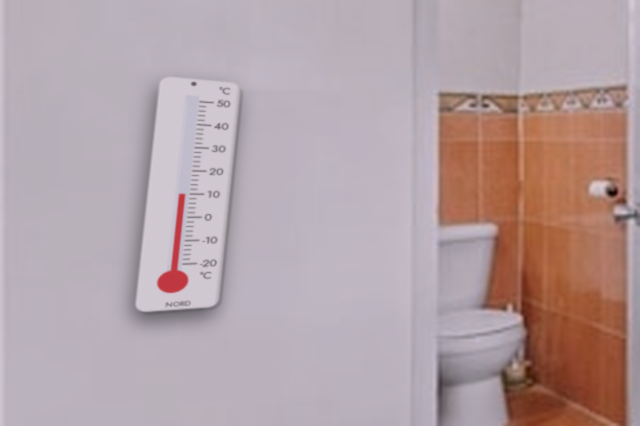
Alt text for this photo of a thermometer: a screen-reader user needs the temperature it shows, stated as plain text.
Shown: 10 °C
